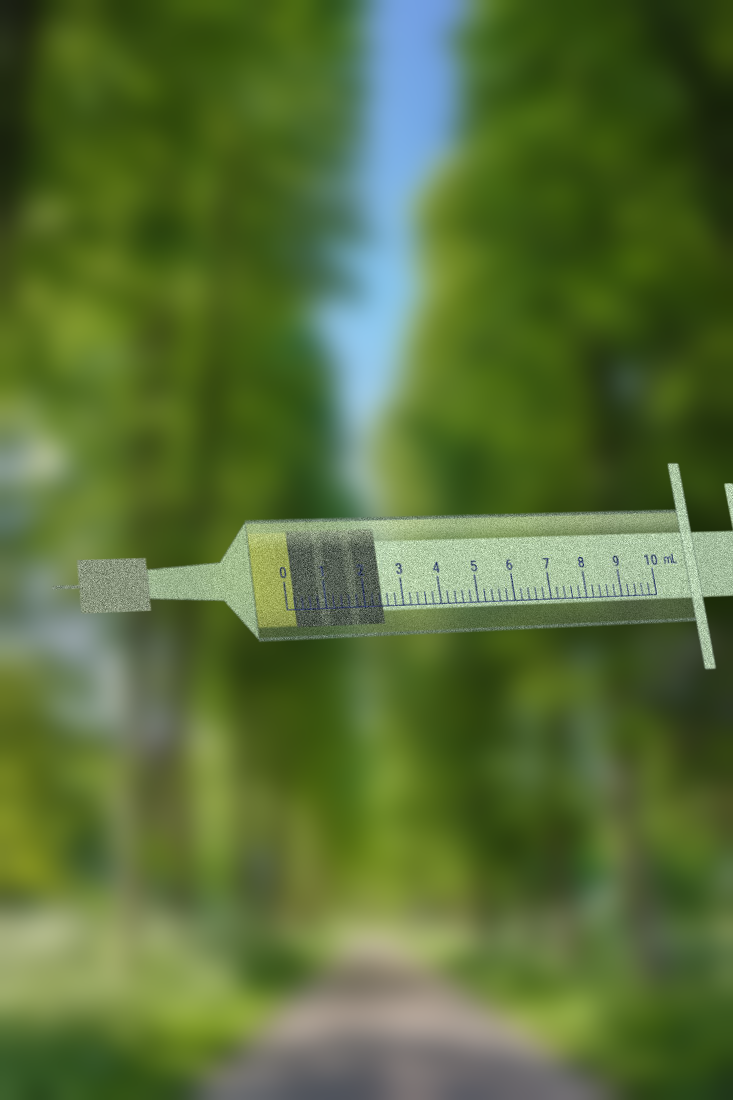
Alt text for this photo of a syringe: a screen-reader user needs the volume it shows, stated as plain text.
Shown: 0.2 mL
